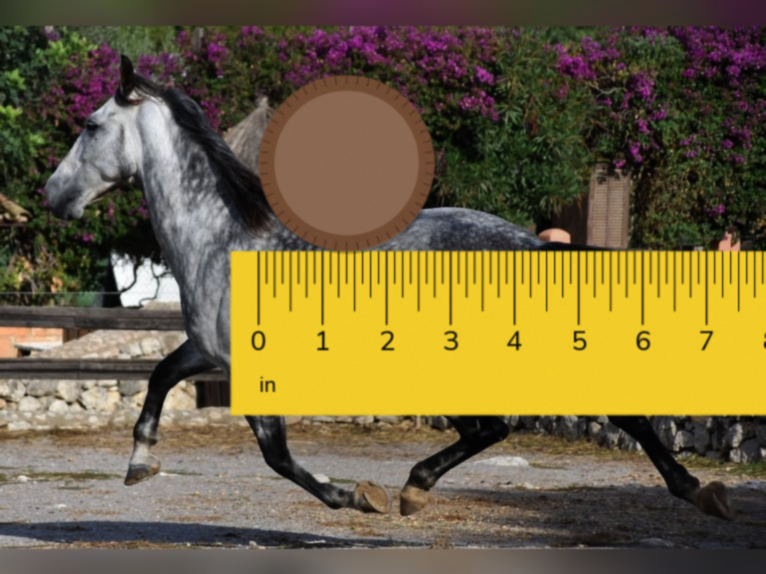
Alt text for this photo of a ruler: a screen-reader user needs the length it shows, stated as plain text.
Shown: 2.75 in
